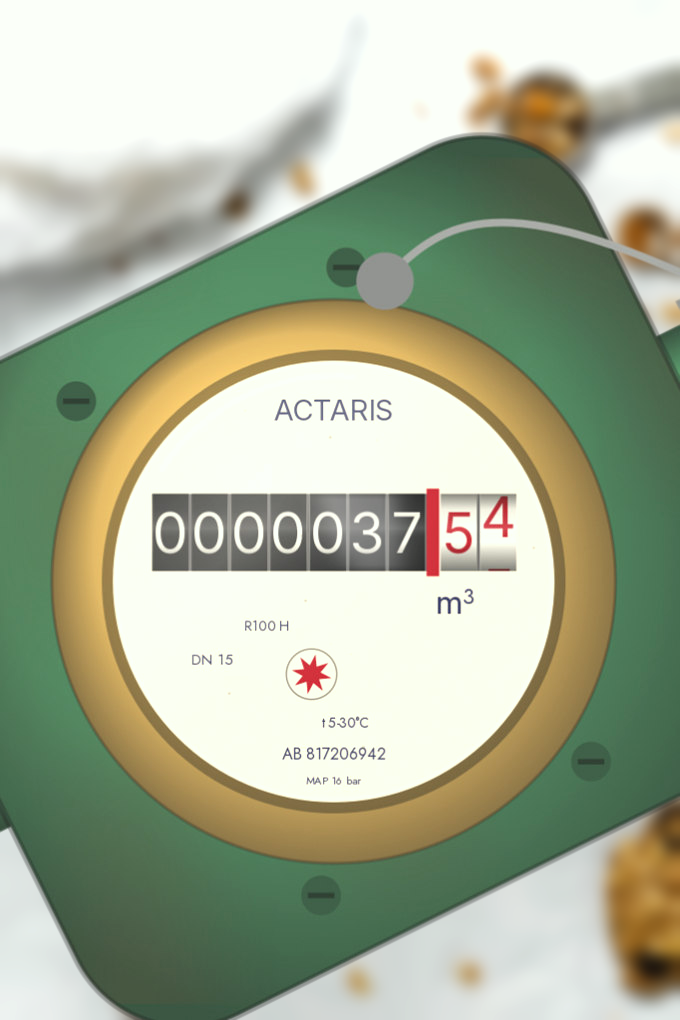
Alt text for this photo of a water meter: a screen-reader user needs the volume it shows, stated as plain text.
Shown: 37.54 m³
